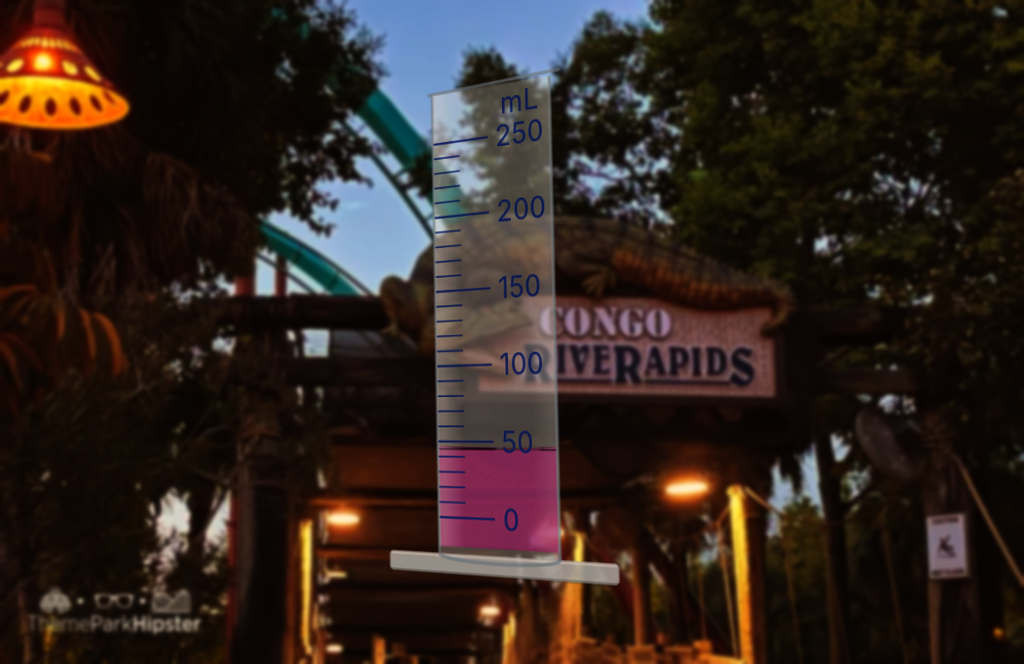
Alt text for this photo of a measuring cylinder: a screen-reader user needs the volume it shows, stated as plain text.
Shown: 45 mL
